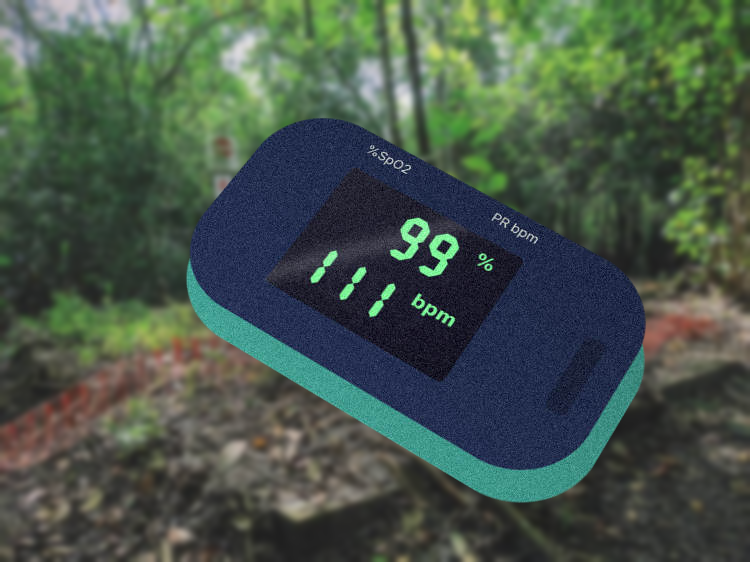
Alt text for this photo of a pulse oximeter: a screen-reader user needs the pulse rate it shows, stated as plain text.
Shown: 111 bpm
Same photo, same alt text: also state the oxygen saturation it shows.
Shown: 99 %
